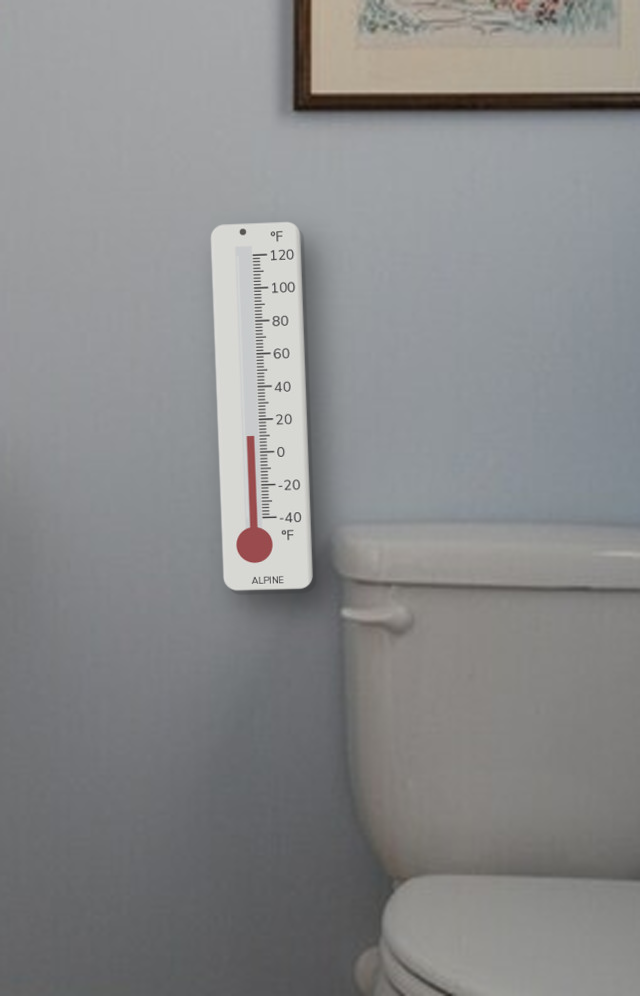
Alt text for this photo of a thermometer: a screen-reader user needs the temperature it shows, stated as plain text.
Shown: 10 °F
